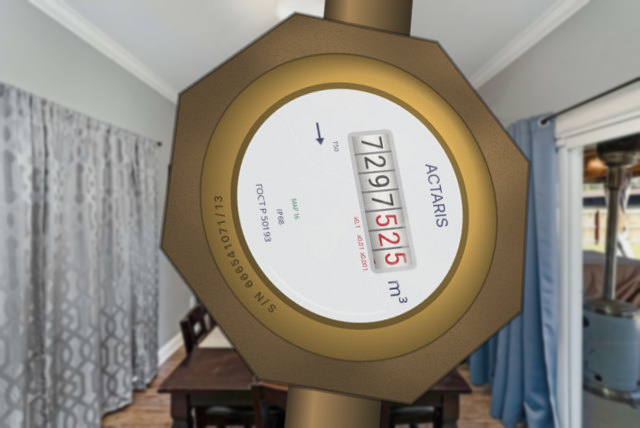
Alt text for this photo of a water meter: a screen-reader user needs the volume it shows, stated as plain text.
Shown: 7297.525 m³
